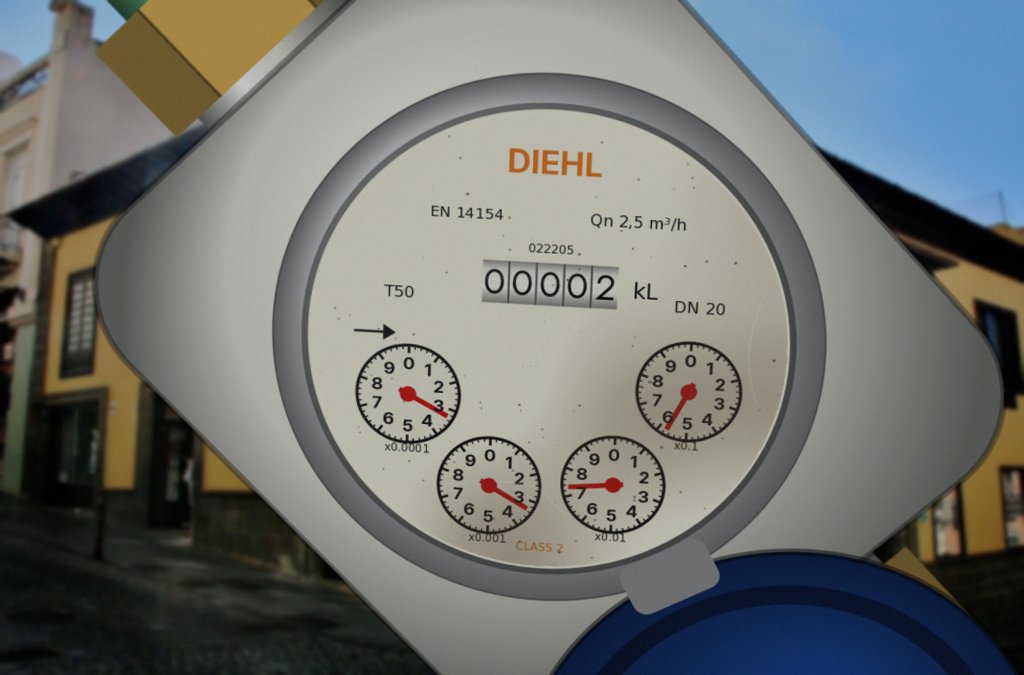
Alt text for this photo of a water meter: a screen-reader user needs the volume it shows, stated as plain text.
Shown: 2.5733 kL
